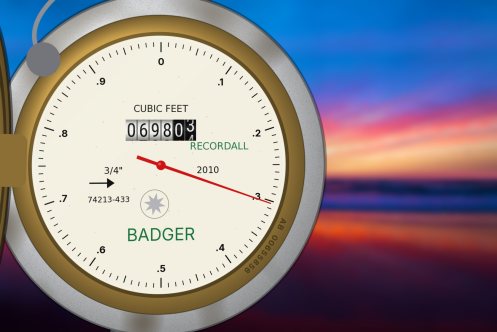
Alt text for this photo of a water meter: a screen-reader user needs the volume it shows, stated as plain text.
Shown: 69803.30 ft³
